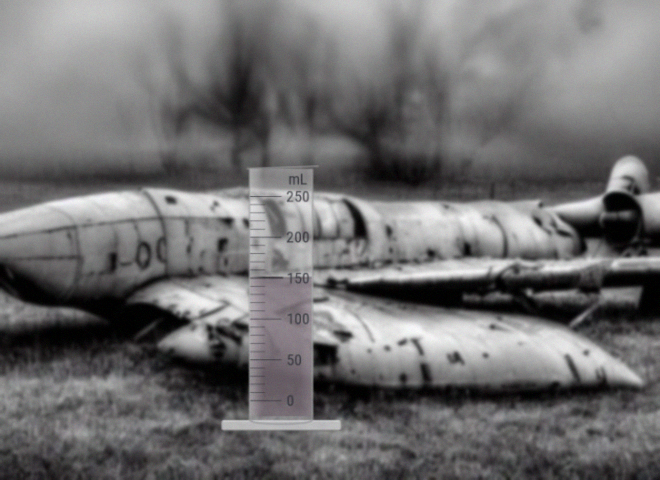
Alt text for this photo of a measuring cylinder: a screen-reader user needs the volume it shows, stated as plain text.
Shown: 150 mL
